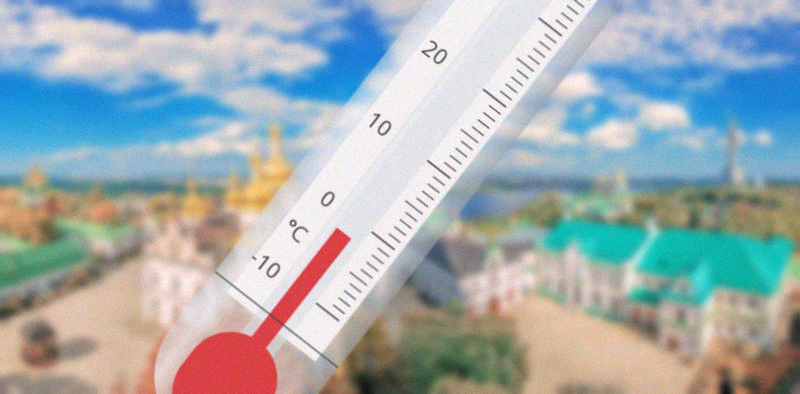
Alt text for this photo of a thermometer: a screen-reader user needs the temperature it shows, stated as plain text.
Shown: -2 °C
